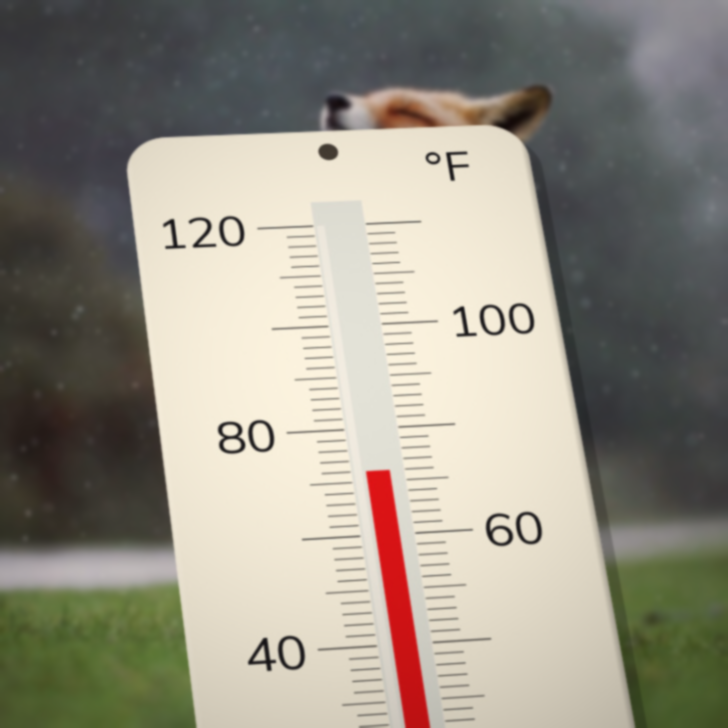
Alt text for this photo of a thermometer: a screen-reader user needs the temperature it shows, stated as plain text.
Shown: 72 °F
